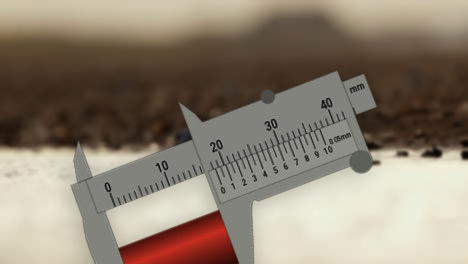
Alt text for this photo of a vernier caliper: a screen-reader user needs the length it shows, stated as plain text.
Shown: 18.4 mm
